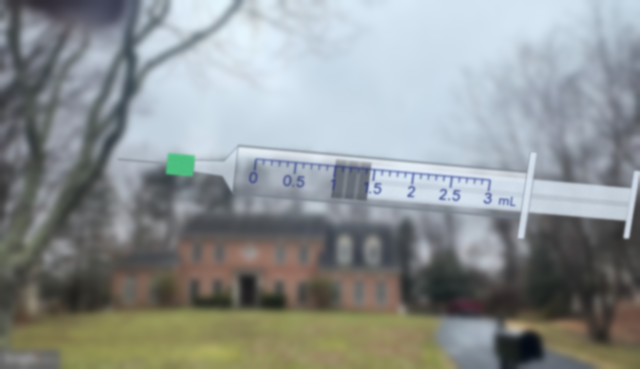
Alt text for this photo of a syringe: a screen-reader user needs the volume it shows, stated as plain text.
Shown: 1 mL
